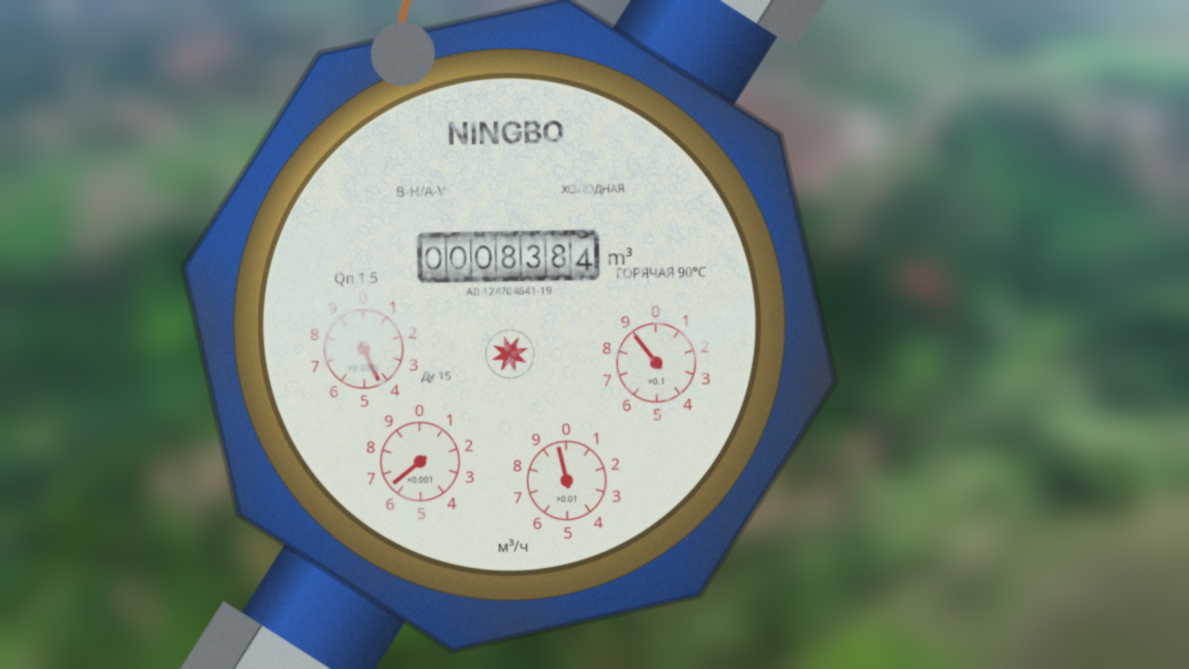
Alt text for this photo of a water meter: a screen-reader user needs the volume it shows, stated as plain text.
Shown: 8383.8964 m³
